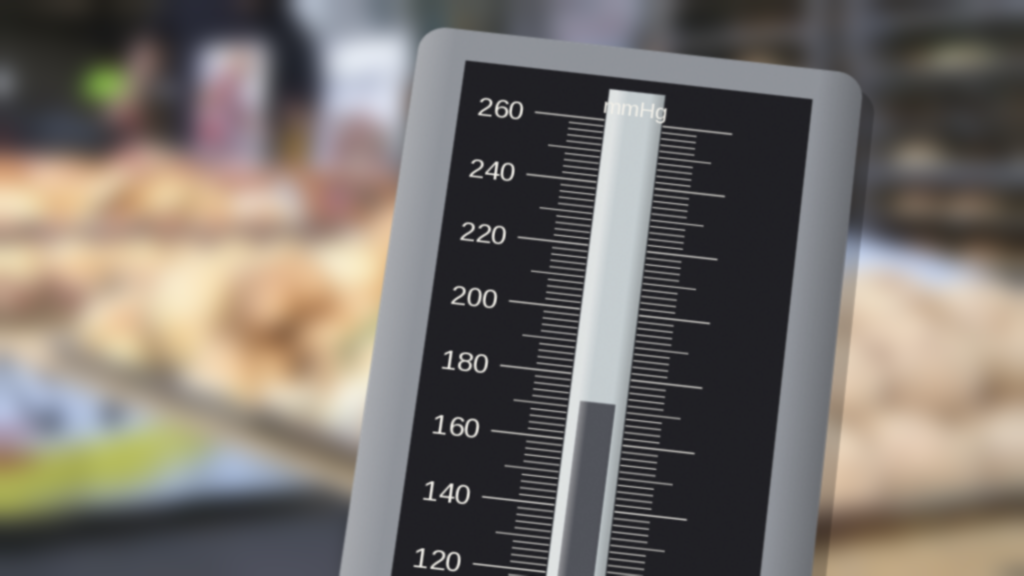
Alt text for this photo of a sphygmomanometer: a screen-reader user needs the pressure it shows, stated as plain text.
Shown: 172 mmHg
